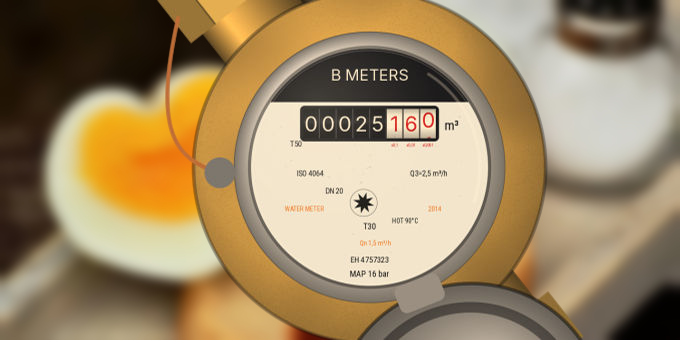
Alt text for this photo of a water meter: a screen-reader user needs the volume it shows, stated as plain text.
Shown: 25.160 m³
